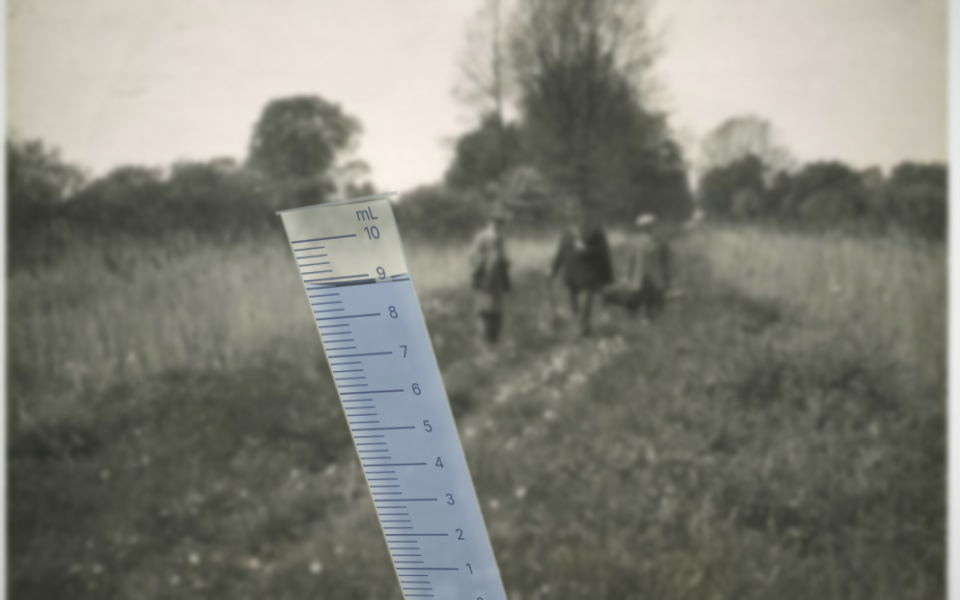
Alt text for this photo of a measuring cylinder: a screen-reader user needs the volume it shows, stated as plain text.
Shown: 8.8 mL
